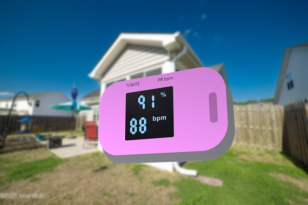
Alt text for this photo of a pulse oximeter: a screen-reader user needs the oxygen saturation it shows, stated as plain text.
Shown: 91 %
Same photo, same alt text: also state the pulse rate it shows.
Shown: 88 bpm
